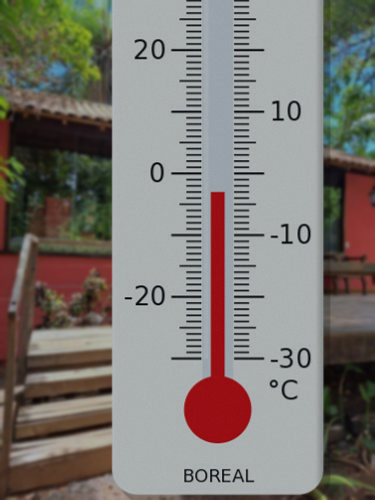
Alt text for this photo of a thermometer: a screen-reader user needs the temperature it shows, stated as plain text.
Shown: -3 °C
